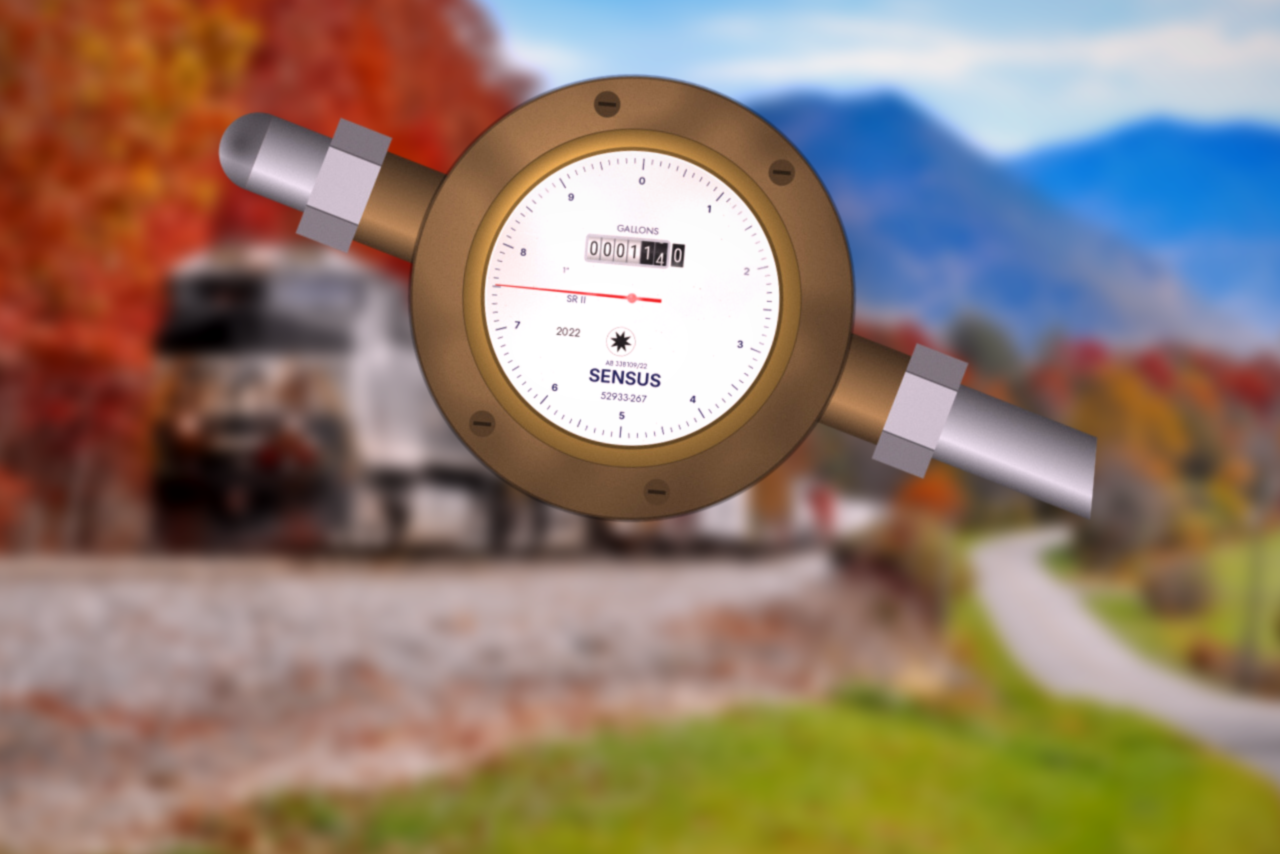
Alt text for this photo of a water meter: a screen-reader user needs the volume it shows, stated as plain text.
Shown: 1137.5 gal
